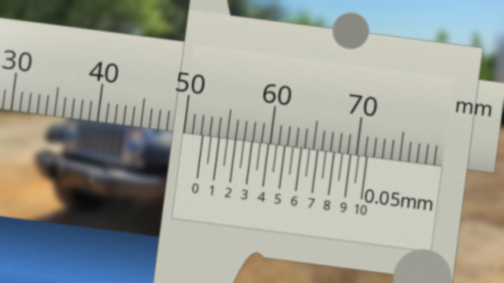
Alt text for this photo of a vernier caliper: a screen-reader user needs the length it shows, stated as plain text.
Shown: 52.2 mm
